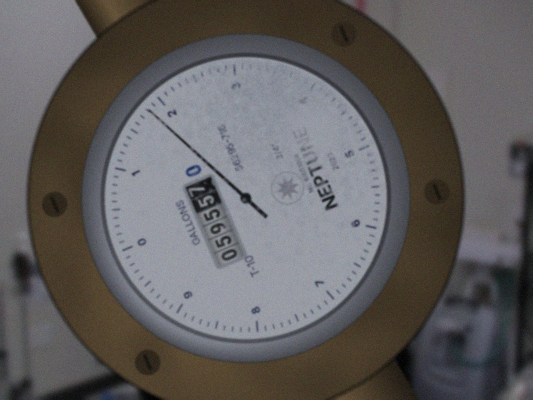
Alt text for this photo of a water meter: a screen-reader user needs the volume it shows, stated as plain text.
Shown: 595571.8 gal
